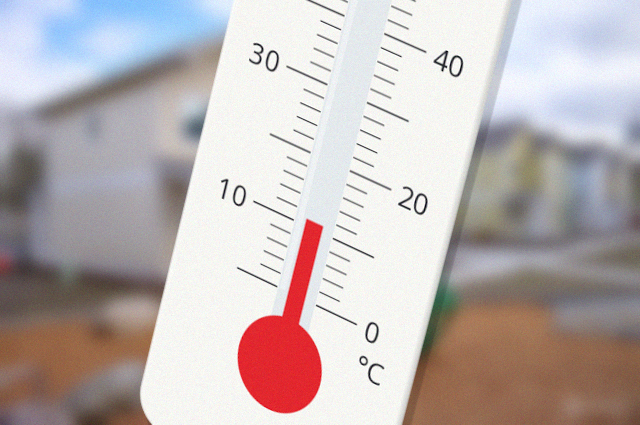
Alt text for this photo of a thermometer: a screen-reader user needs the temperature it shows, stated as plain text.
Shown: 11 °C
